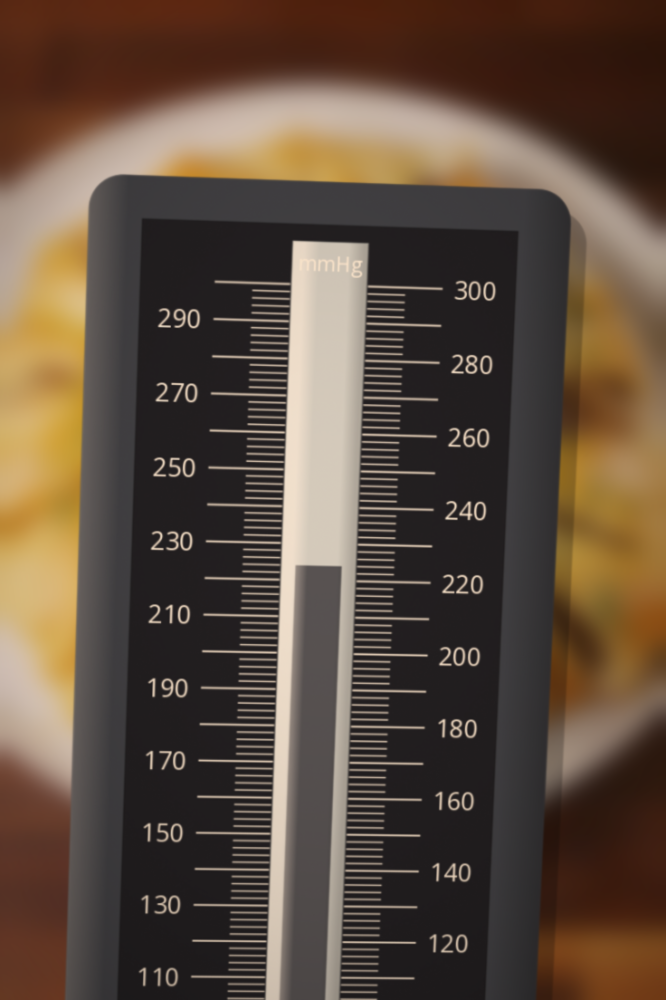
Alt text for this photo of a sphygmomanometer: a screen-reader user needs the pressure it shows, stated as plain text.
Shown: 224 mmHg
